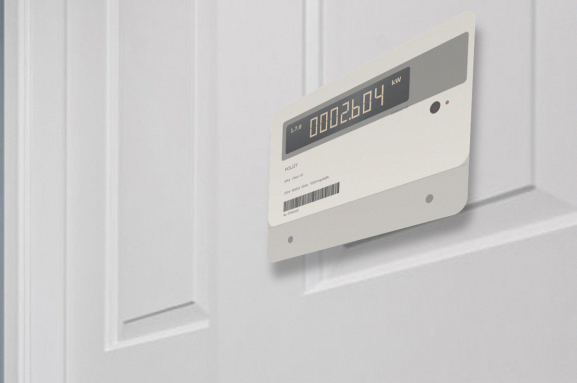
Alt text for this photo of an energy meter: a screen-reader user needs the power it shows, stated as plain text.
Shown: 2.604 kW
